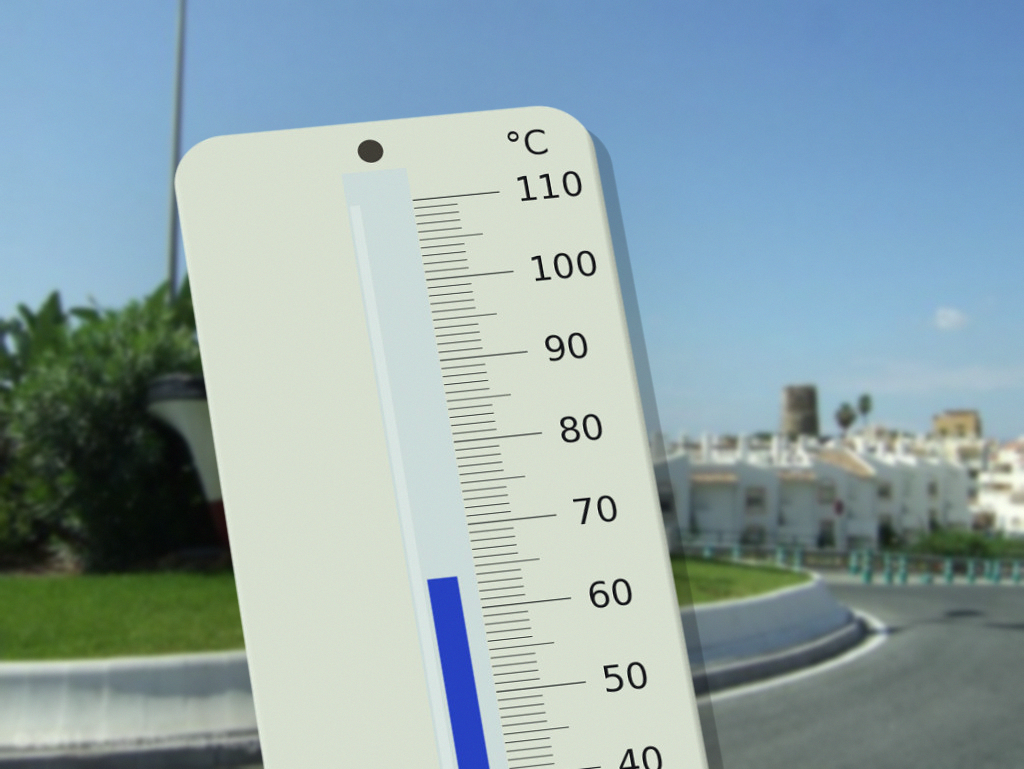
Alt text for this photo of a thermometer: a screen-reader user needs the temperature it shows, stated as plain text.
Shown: 64 °C
